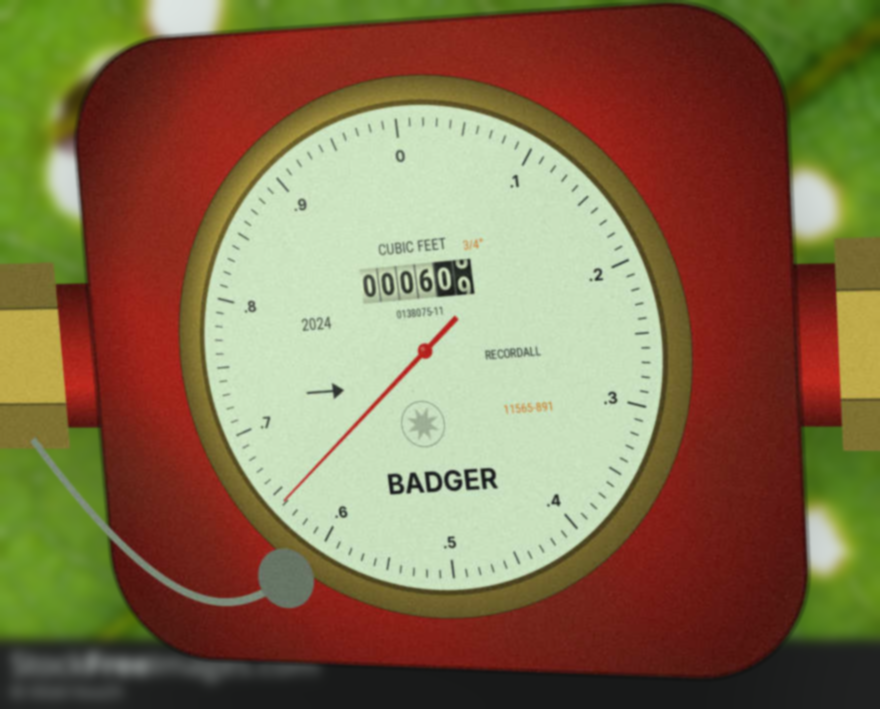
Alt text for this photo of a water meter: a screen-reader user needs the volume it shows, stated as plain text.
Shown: 608.64 ft³
